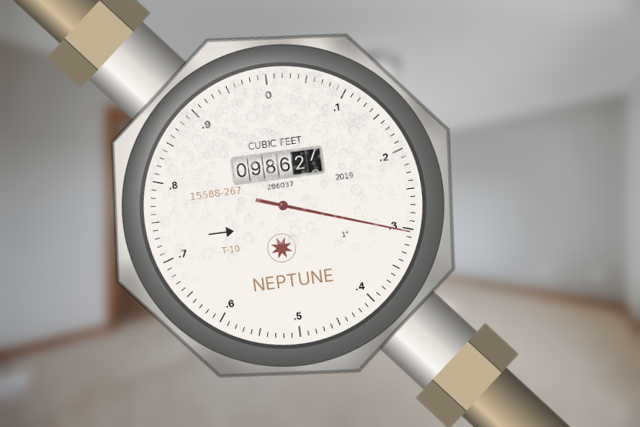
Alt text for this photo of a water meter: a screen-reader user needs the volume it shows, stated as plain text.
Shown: 98627.30 ft³
